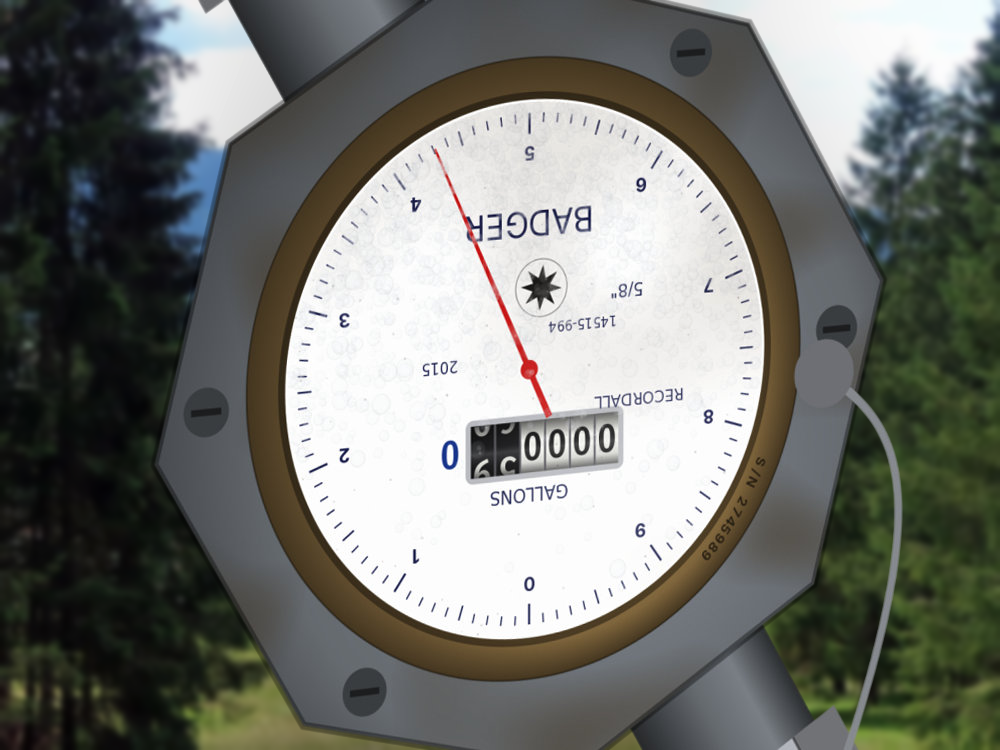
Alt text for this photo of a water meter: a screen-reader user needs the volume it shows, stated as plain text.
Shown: 594.3 gal
